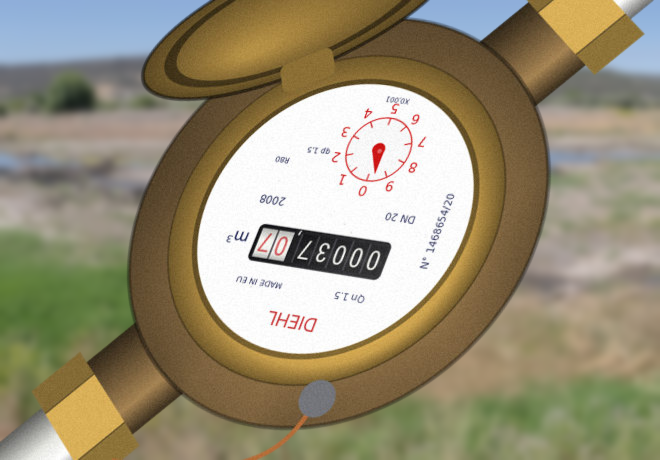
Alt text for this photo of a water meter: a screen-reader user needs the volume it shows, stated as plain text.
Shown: 37.069 m³
